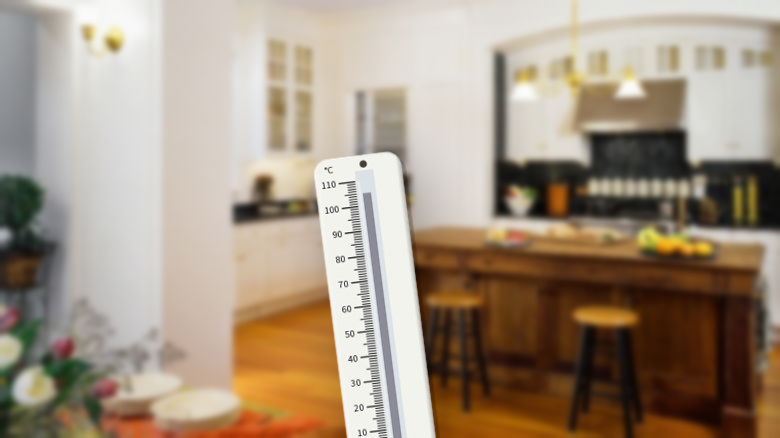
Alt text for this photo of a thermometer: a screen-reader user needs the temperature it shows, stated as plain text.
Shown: 105 °C
